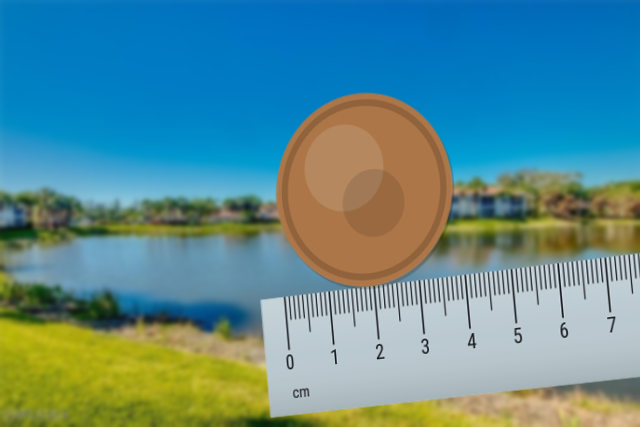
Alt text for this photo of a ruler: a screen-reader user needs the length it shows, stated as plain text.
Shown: 3.9 cm
